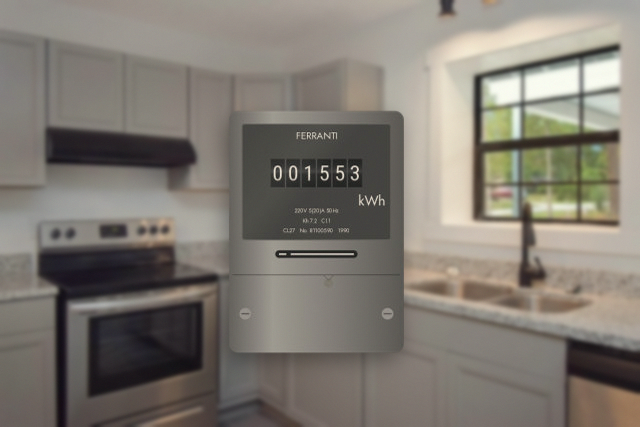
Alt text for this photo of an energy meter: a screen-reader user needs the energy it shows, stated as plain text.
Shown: 1553 kWh
